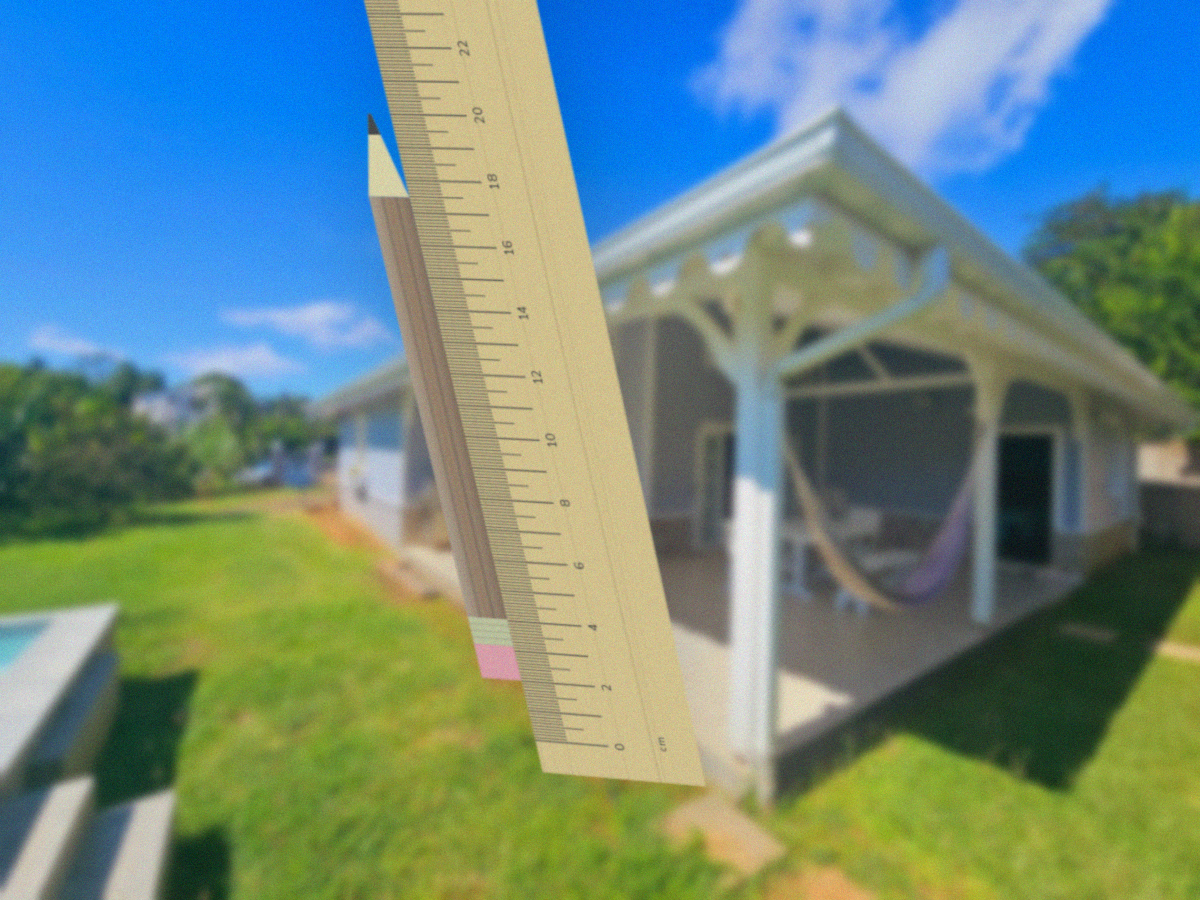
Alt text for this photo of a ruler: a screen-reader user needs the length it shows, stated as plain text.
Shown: 18 cm
